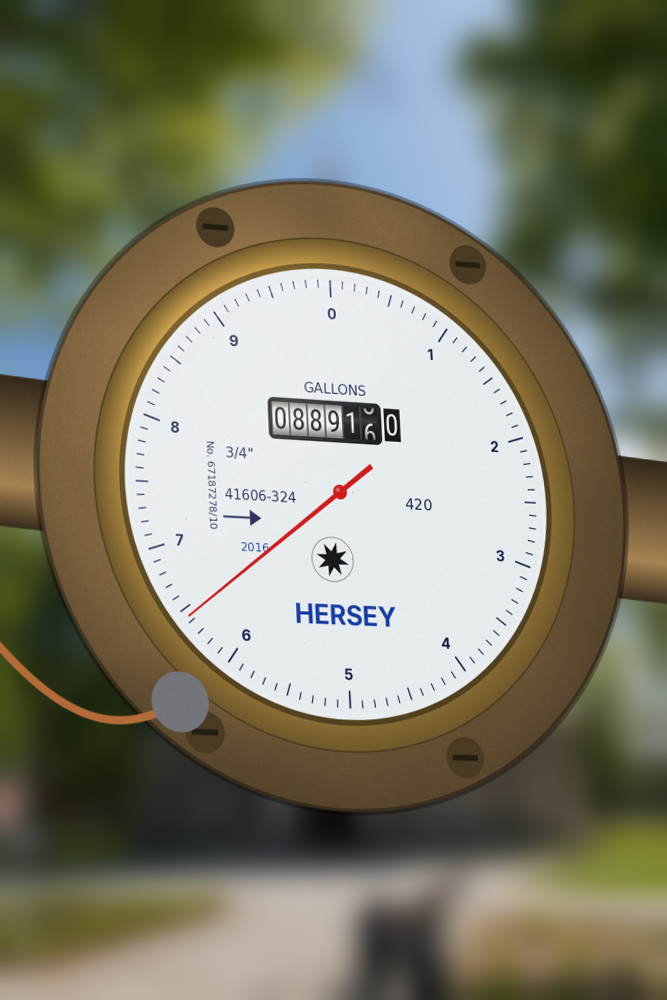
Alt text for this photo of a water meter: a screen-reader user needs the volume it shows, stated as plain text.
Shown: 889156.4 gal
